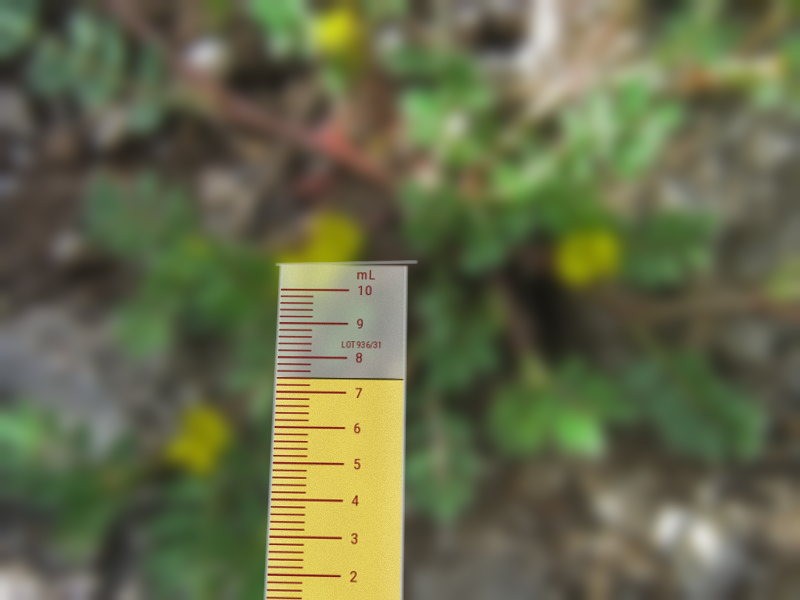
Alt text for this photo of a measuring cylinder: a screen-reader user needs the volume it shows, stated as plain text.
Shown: 7.4 mL
